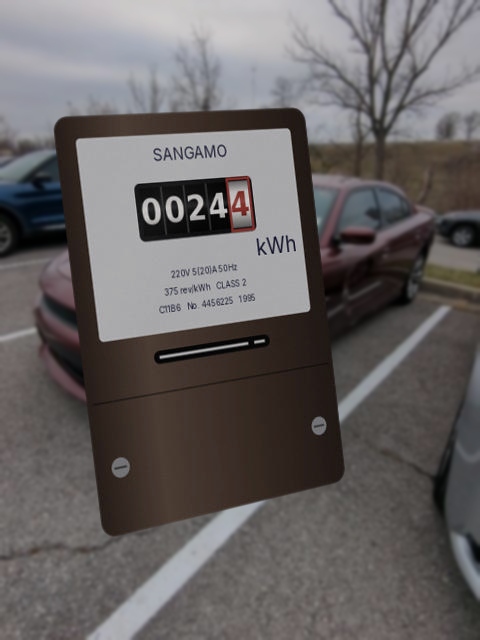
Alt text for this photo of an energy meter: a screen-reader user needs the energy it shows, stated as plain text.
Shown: 24.4 kWh
